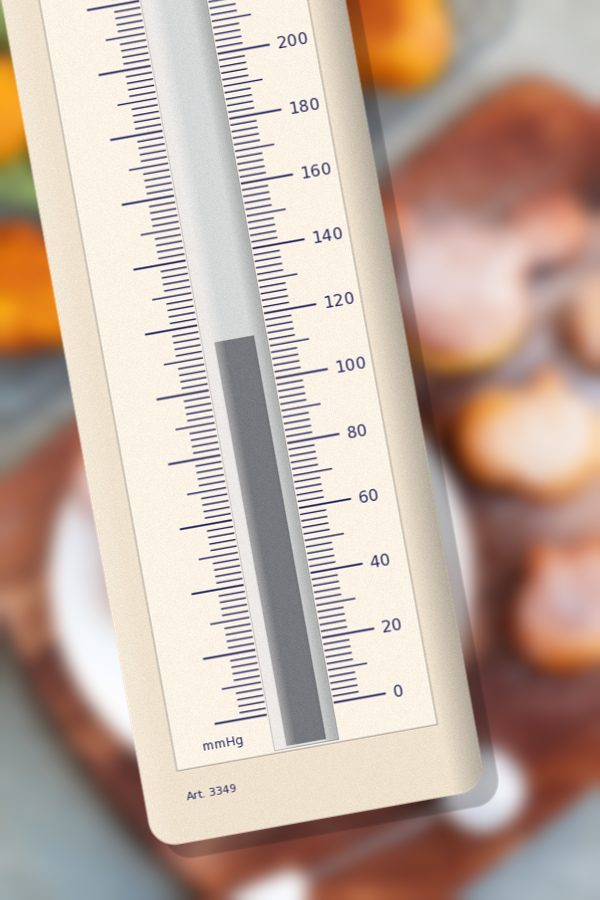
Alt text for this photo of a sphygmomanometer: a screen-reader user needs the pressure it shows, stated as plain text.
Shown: 114 mmHg
